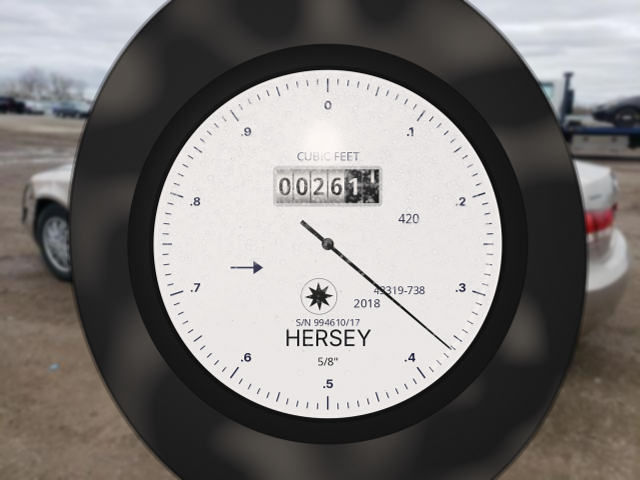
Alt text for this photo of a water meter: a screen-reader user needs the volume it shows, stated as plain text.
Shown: 2611.36 ft³
